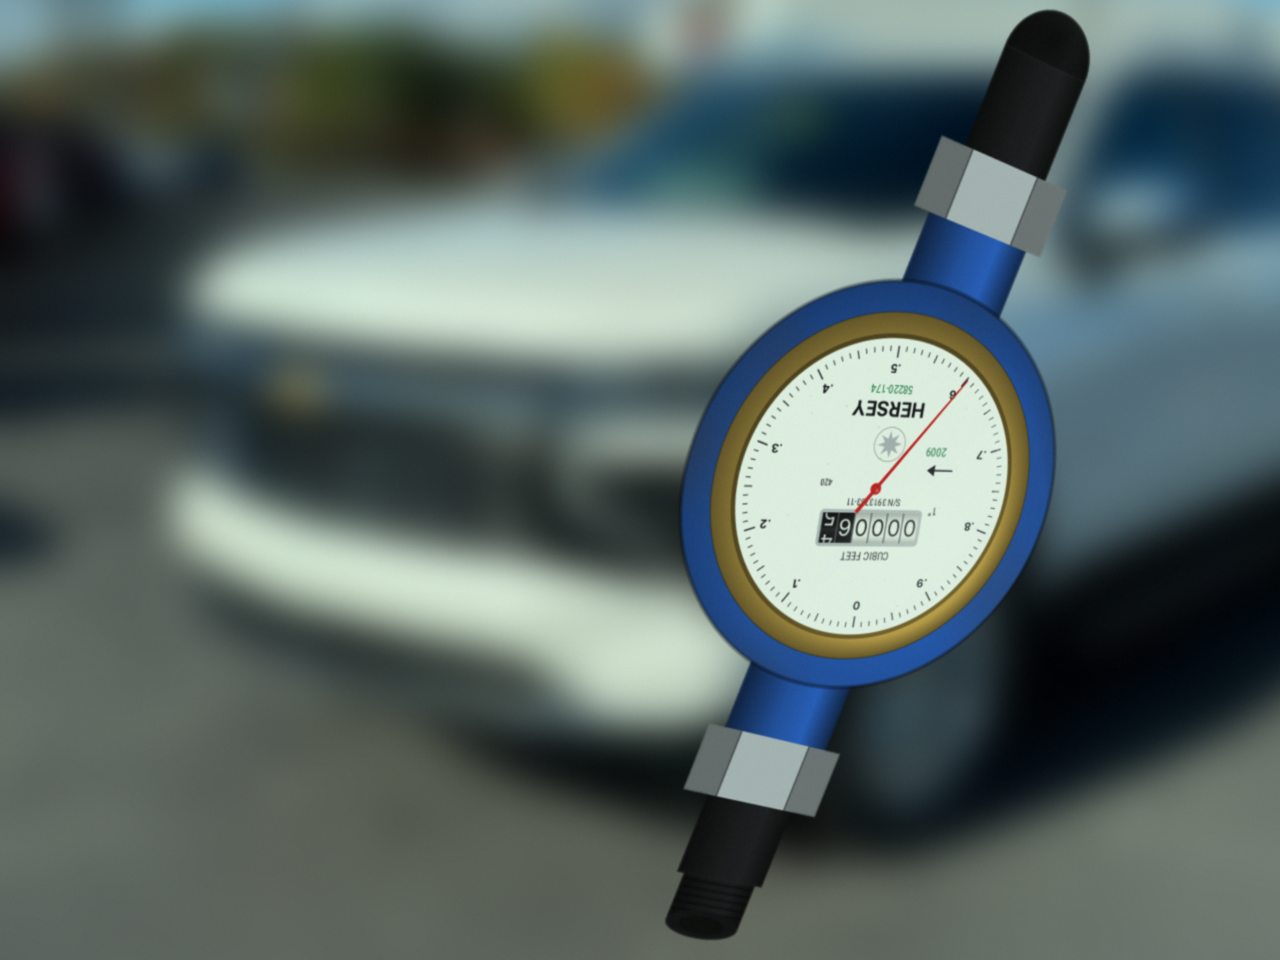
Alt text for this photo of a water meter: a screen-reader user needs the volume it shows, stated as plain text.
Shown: 64.60 ft³
